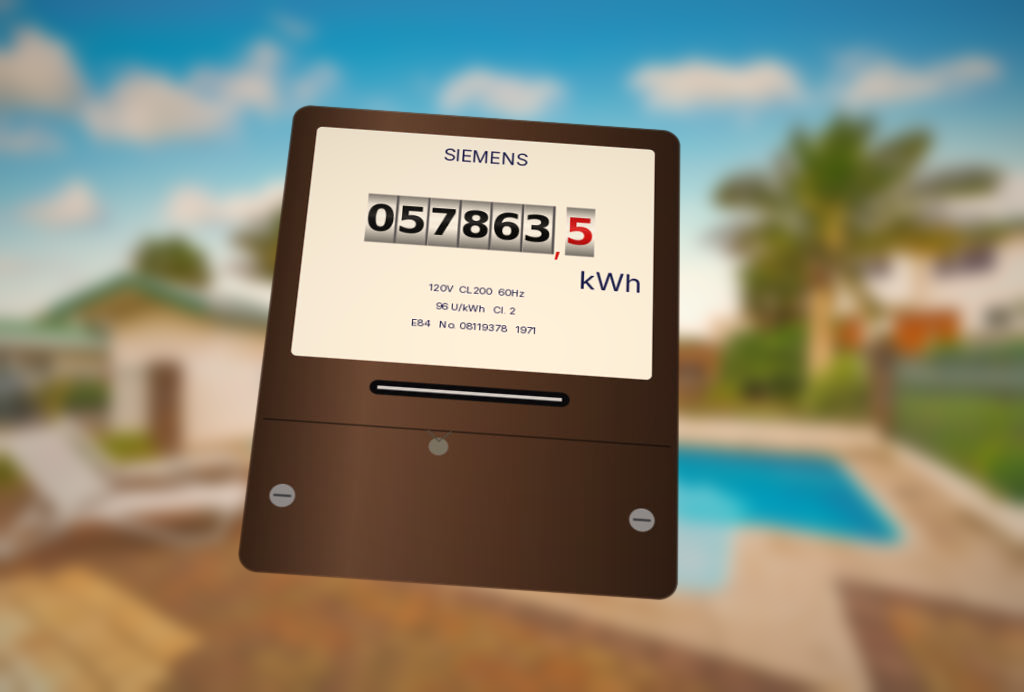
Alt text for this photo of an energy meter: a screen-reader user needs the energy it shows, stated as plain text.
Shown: 57863.5 kWh
